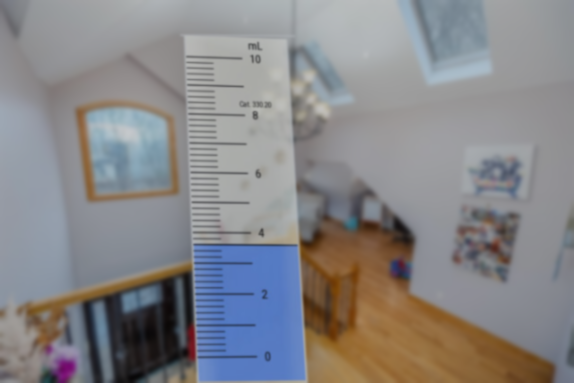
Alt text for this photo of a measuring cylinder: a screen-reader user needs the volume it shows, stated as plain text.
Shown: 3.6 mL
